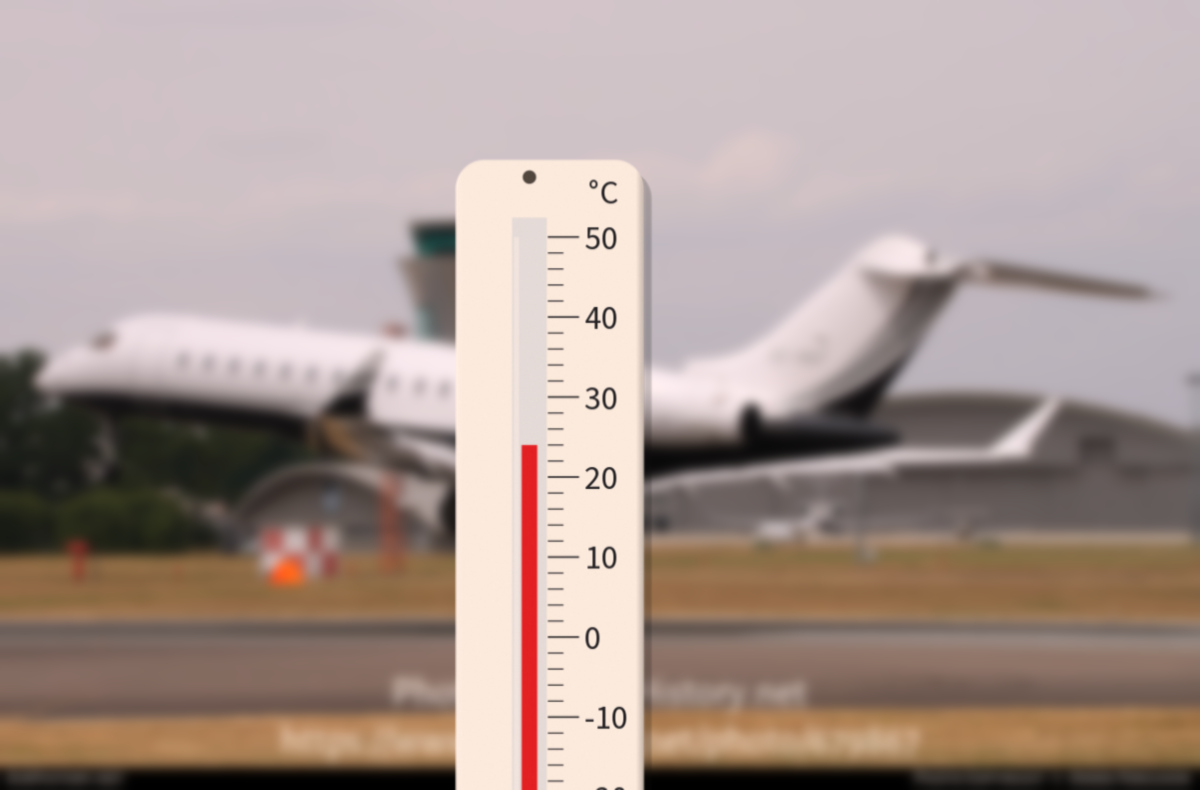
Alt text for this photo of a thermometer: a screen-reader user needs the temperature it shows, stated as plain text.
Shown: 24 °C
